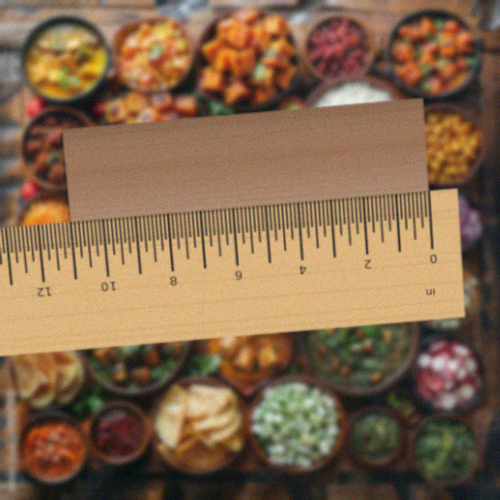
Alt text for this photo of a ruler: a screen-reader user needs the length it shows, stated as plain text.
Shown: 11 in
